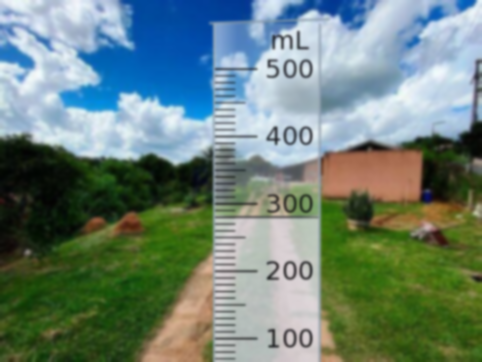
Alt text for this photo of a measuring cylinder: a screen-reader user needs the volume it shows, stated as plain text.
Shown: 280 mL
